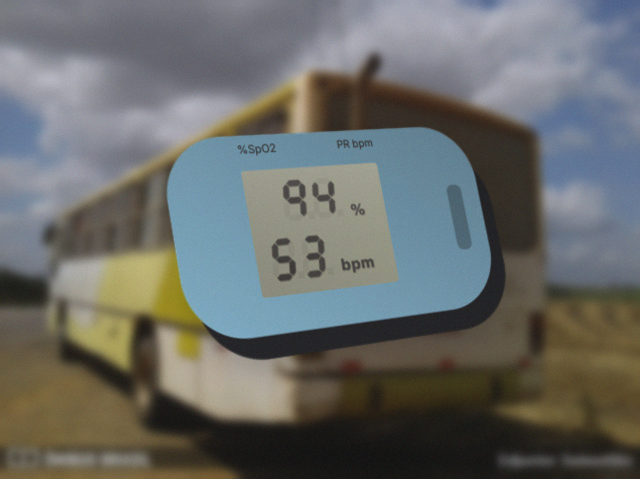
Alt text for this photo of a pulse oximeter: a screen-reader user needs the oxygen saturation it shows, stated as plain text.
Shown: 94 %
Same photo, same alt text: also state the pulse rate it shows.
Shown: 53 bpm
